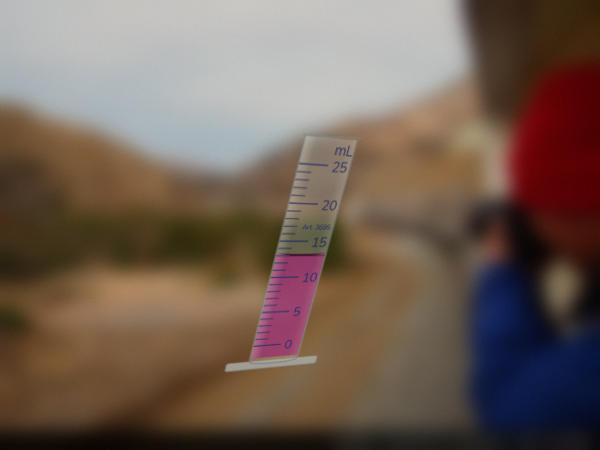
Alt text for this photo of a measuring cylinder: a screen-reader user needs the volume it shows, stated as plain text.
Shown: 13 mL
